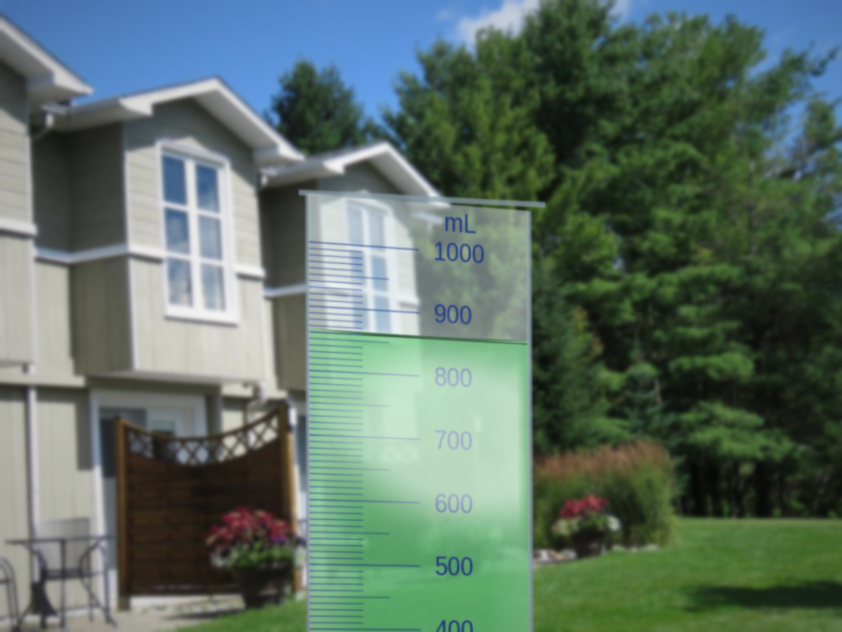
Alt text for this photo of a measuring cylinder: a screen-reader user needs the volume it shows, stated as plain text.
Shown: 860 mL
